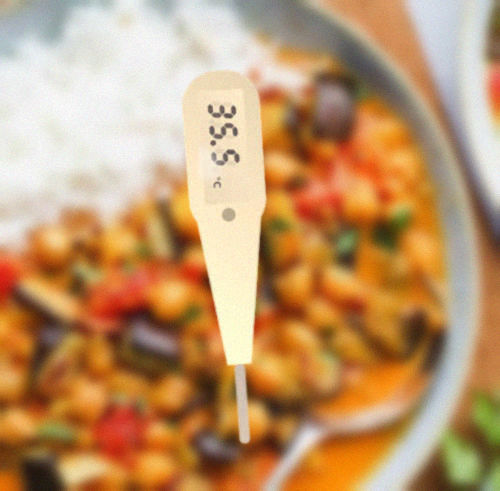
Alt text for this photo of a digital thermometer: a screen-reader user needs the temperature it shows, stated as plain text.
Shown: 35.5 °C
